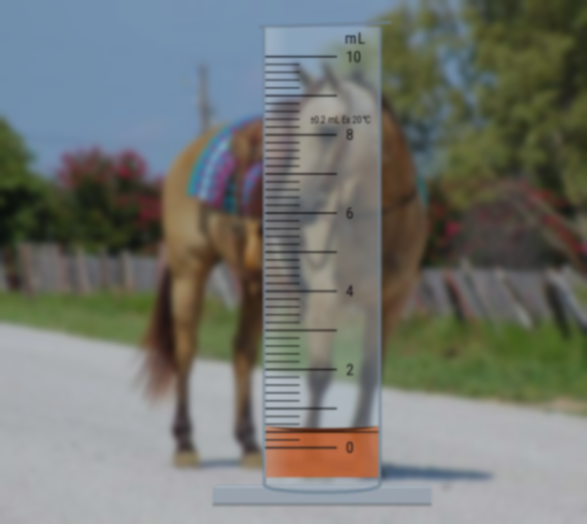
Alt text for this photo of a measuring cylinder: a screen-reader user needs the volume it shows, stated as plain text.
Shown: 0.4 mL
